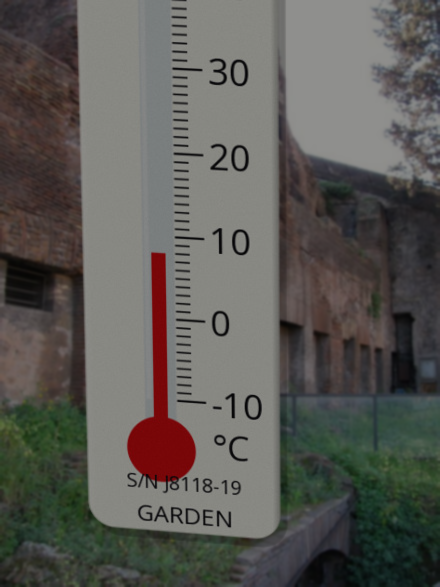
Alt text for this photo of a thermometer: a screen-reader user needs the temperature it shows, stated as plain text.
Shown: 8 °C
